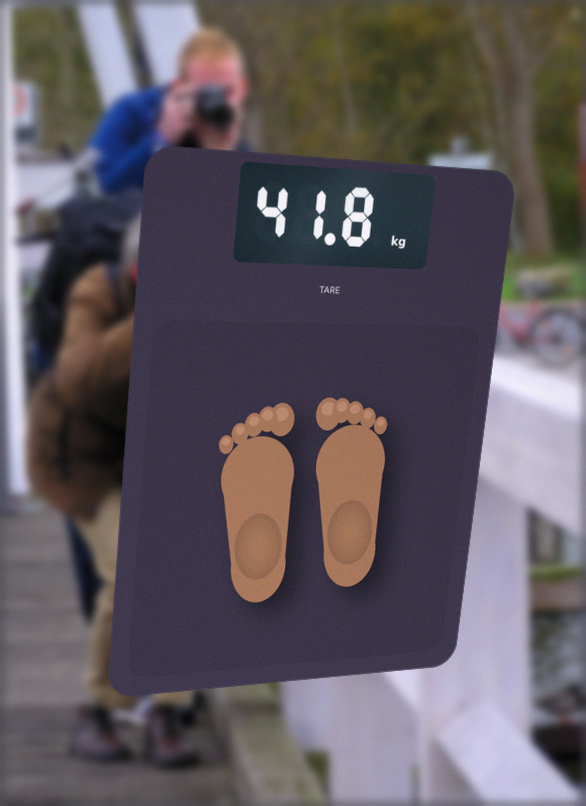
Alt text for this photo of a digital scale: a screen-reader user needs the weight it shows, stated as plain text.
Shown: 41.8 kg
